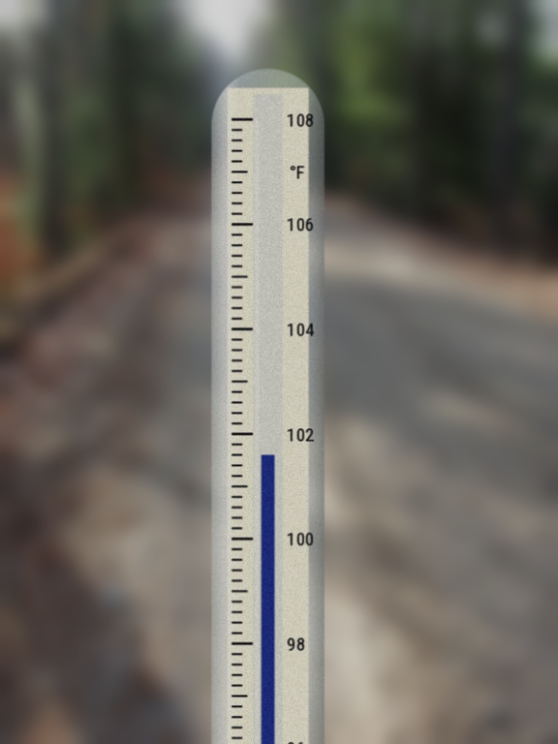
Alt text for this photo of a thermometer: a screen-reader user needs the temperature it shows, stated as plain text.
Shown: 101.6 °F
